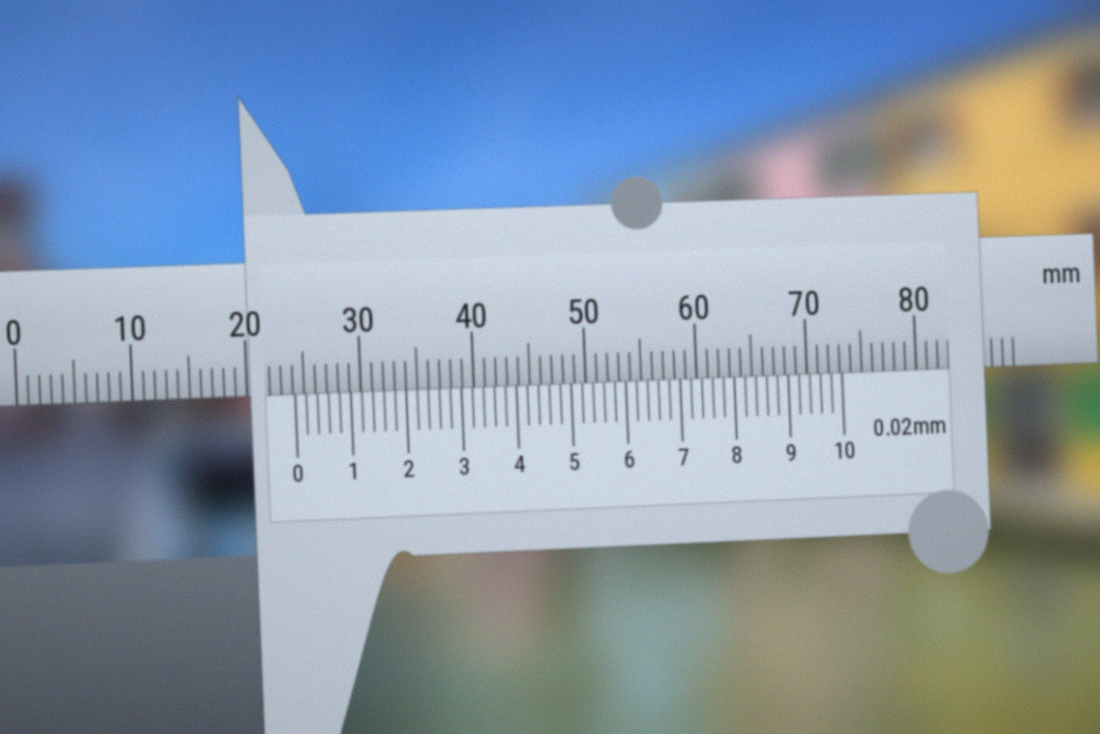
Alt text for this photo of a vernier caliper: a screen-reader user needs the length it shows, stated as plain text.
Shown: 24.2 mm
